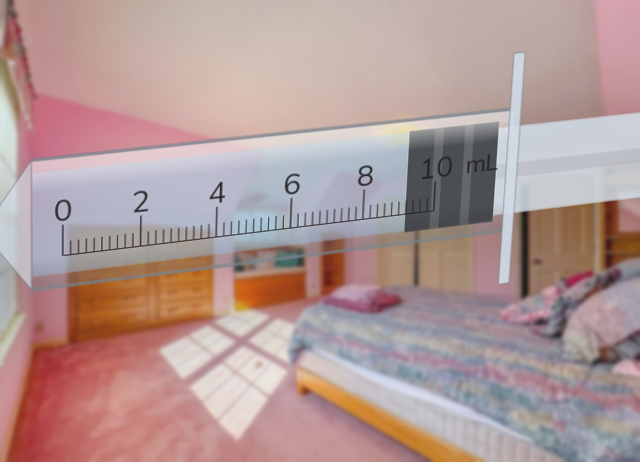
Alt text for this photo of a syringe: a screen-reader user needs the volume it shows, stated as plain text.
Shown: 9.2 mL
